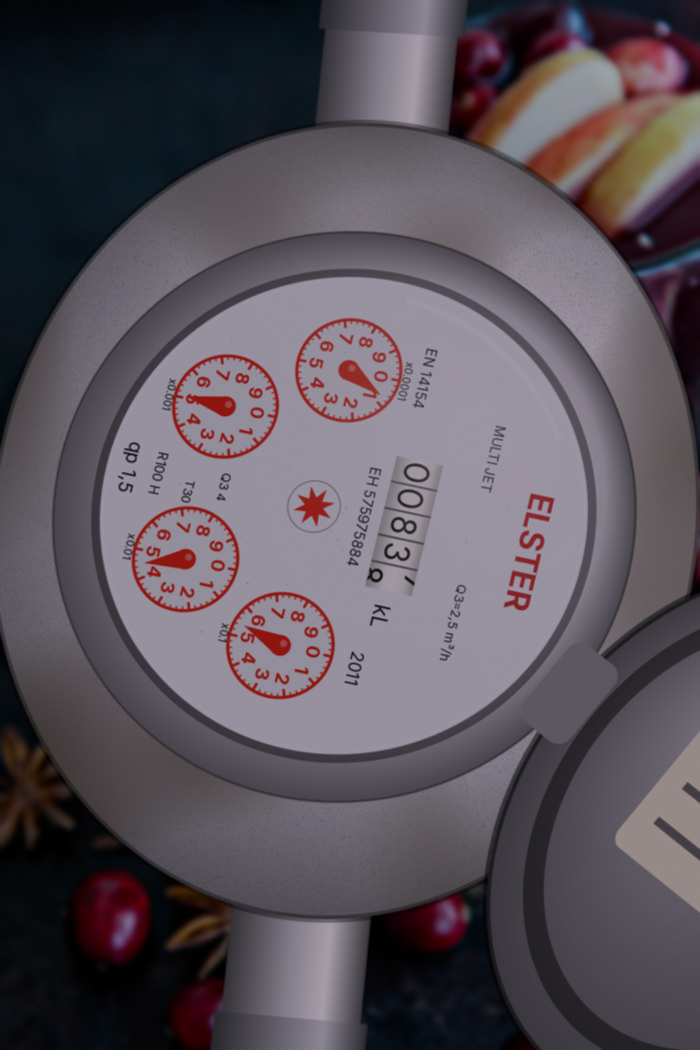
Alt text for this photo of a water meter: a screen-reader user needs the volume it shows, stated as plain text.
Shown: 837.5450 kL
